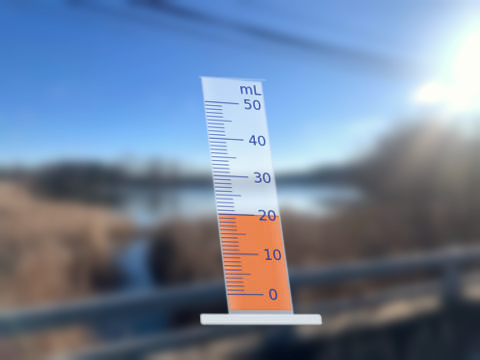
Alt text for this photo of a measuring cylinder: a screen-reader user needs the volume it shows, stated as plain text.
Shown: 20 mL
